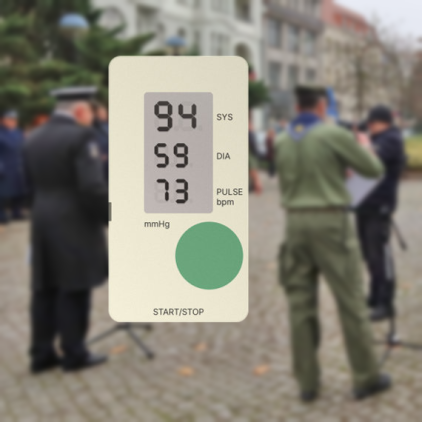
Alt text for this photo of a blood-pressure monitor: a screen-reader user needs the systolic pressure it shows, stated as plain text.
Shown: 94 mmHg
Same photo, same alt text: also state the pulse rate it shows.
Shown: 73 bpm
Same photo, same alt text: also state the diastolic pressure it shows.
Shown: 59 mmHg
